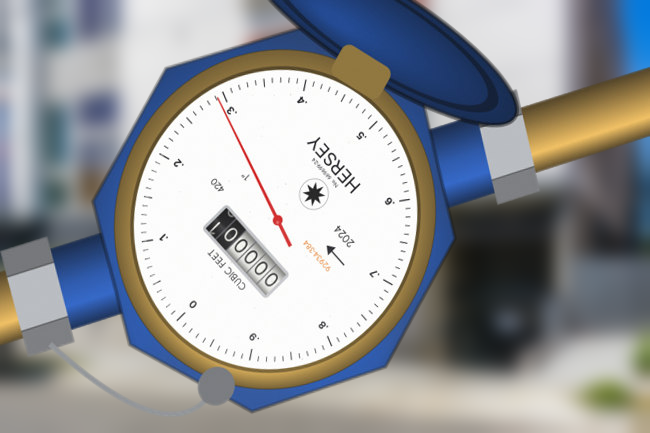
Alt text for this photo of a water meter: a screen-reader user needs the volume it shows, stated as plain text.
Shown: 1.29 ft³
